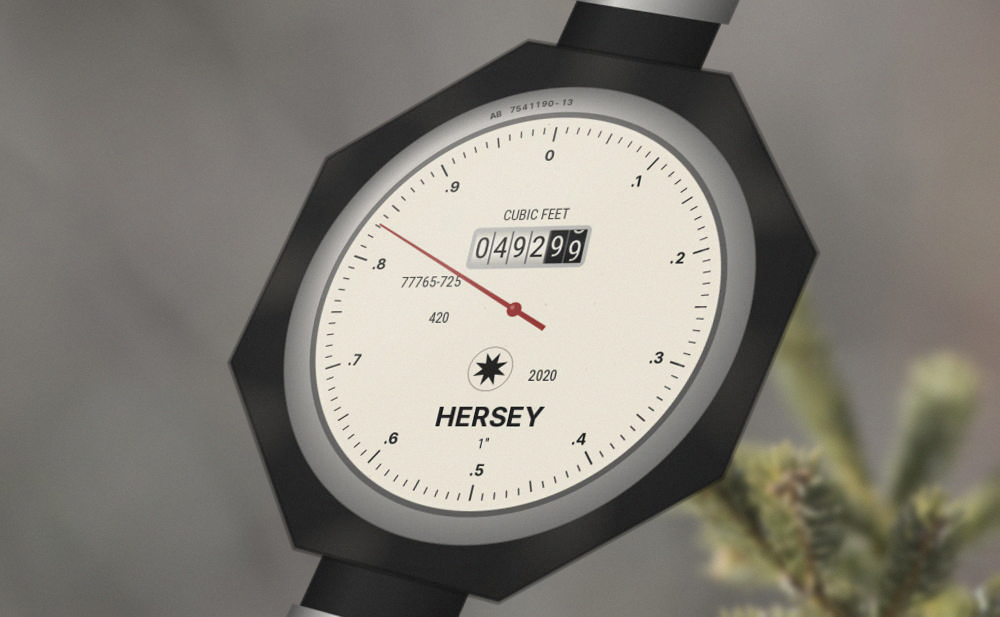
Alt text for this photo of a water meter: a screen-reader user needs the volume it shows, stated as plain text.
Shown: 49298.83 ft³
